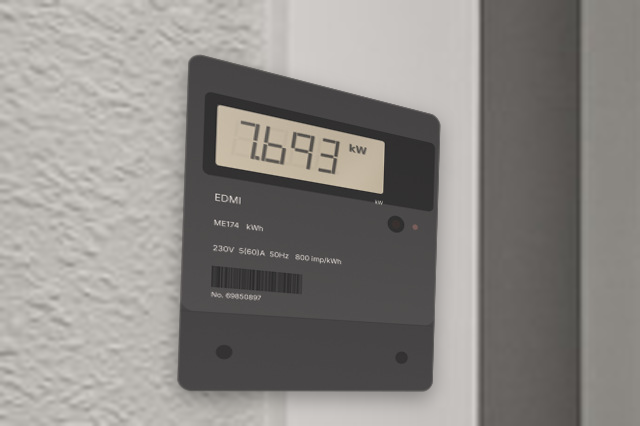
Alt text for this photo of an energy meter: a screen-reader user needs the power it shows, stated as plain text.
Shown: 7.693 kW
